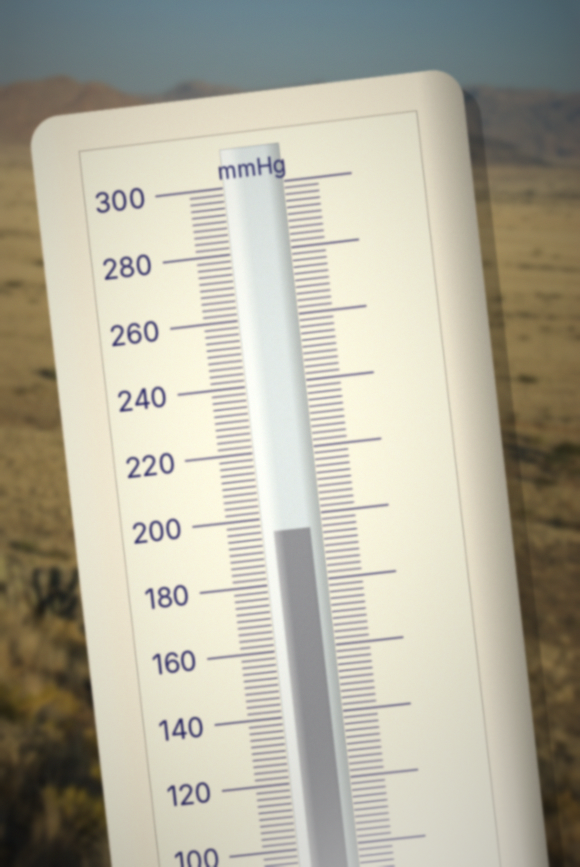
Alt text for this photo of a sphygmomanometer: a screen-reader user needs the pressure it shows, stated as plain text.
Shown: 196 mmHg
